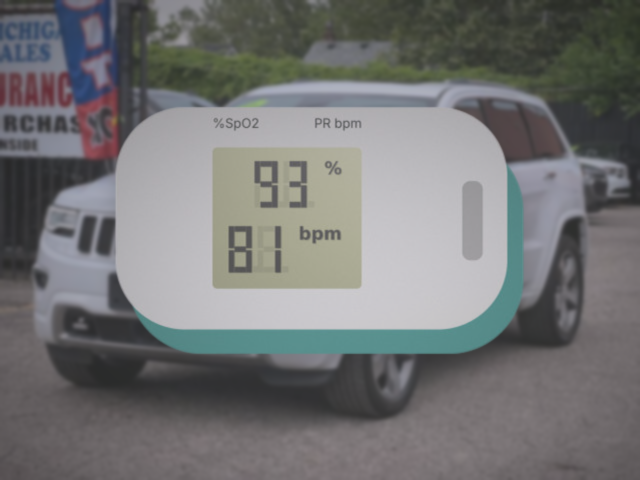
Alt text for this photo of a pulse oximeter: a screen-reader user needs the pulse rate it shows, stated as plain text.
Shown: 81 bpm
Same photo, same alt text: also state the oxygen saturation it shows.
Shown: 93 %
